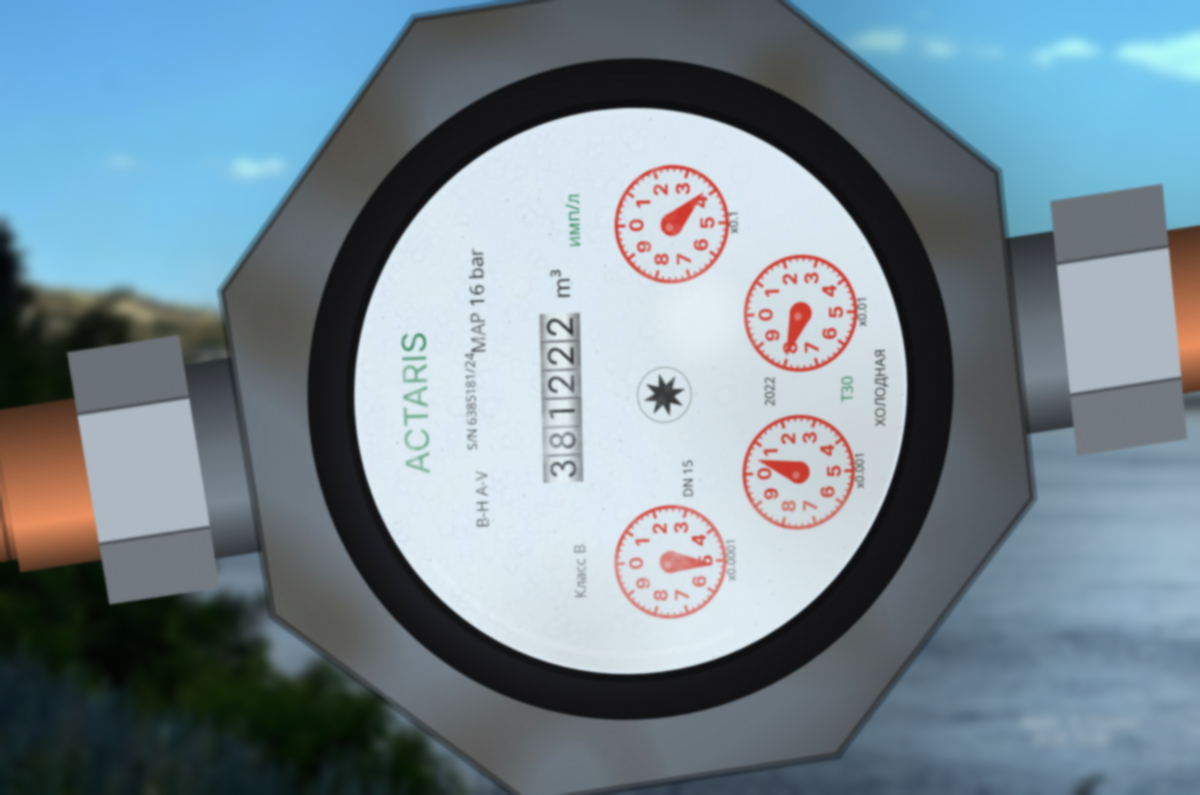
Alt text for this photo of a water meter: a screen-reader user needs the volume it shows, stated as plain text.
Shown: 381222.3805 m³
